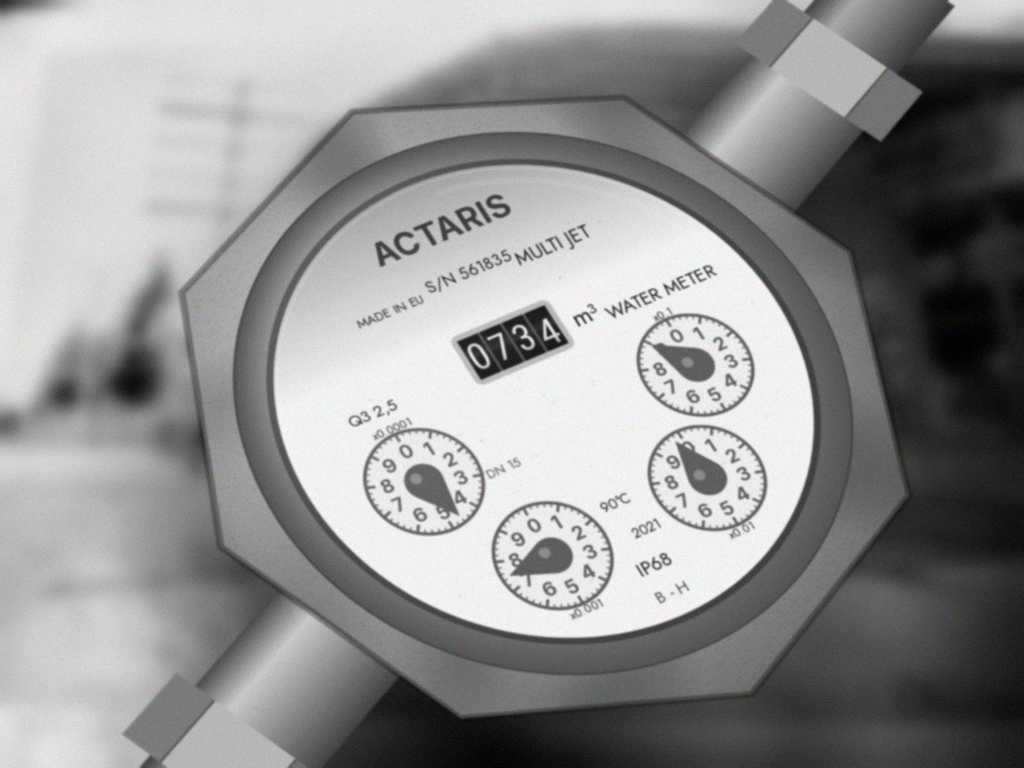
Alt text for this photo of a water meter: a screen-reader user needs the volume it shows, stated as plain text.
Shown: 733.8974 m³
